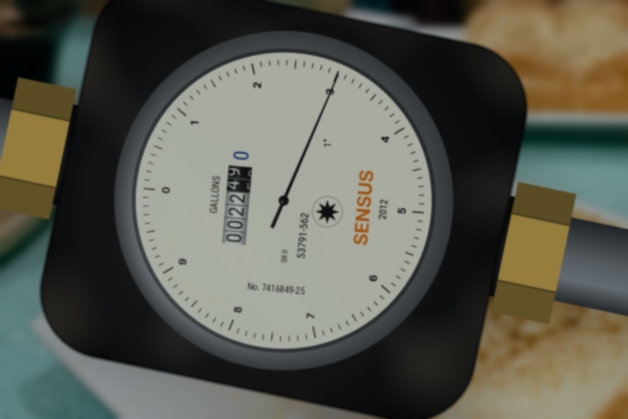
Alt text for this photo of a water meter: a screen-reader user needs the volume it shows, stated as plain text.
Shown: 22493.0 gal
